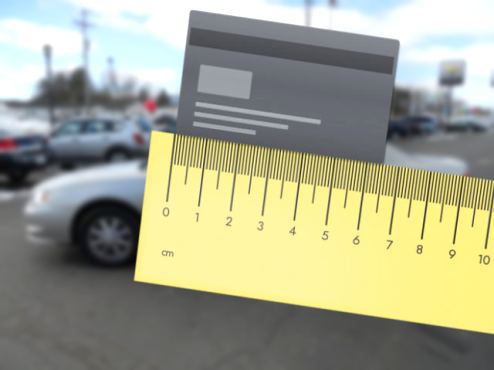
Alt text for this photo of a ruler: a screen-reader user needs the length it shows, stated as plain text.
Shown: 6.5 cm
